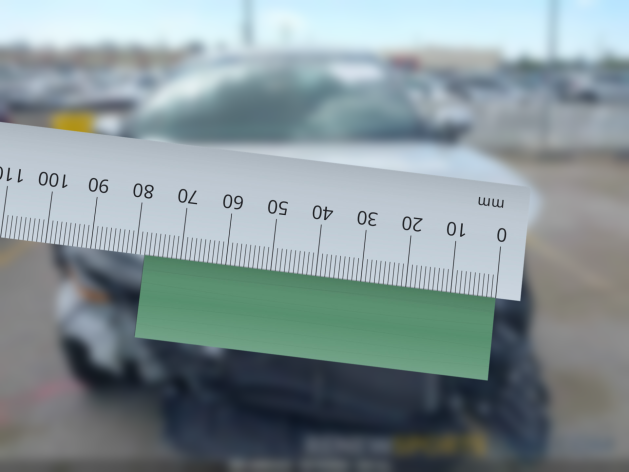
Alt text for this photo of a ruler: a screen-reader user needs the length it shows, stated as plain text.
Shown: 78 mm
